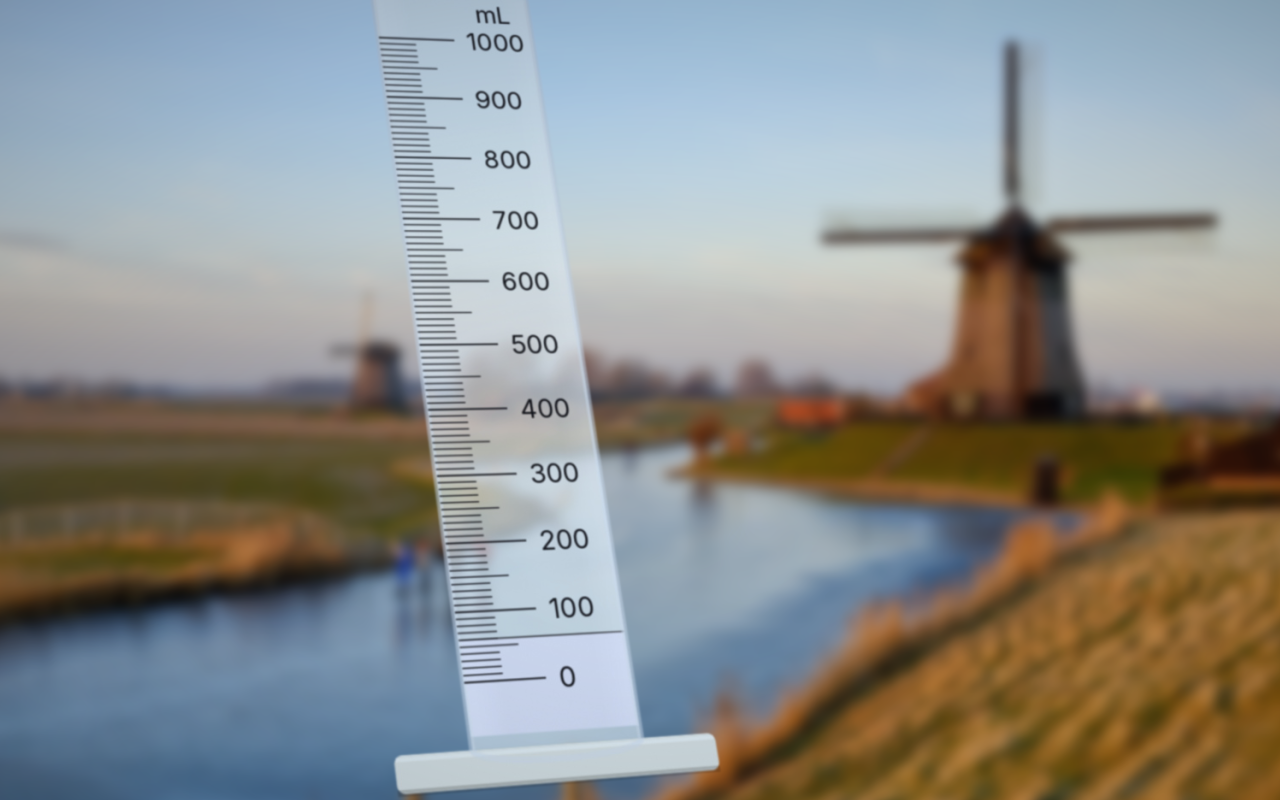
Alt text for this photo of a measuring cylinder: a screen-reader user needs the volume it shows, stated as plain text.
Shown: 60 mL
